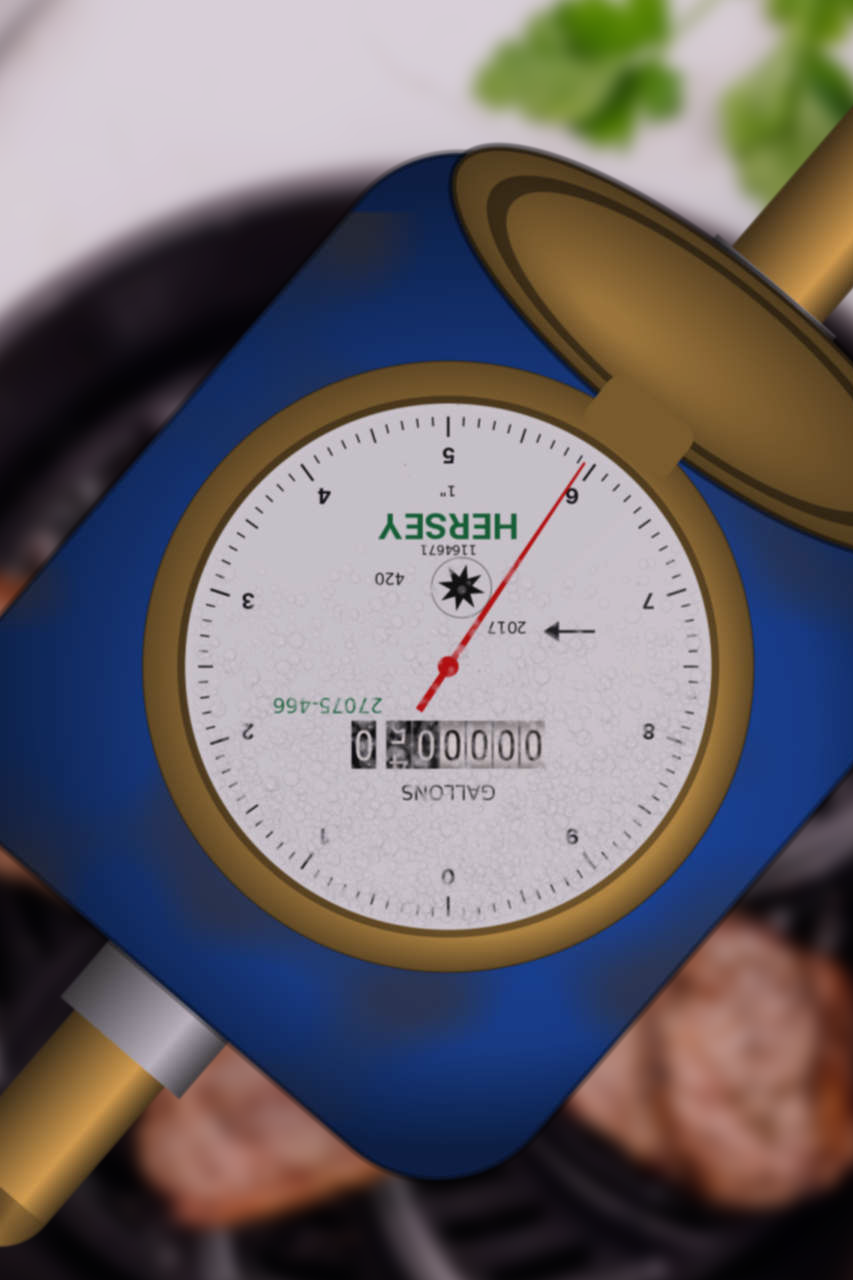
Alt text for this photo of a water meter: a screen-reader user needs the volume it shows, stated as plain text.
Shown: 45.9 gal
